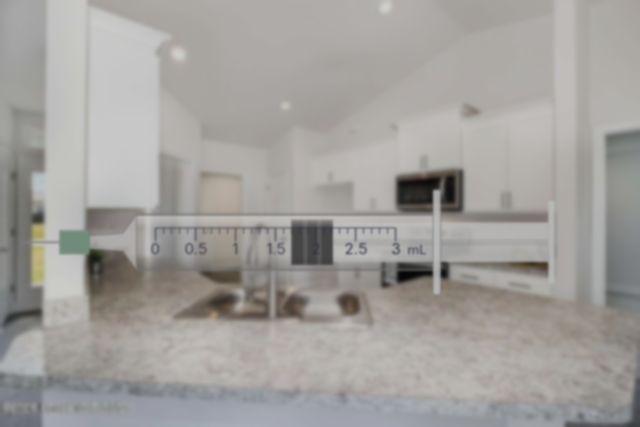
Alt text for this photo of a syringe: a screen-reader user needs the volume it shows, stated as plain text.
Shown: 1.7 mL
